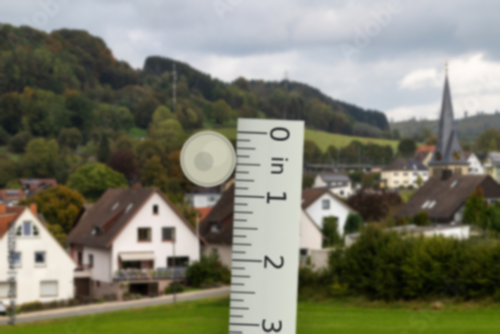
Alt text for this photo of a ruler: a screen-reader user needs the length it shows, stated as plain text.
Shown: 0.875 in
